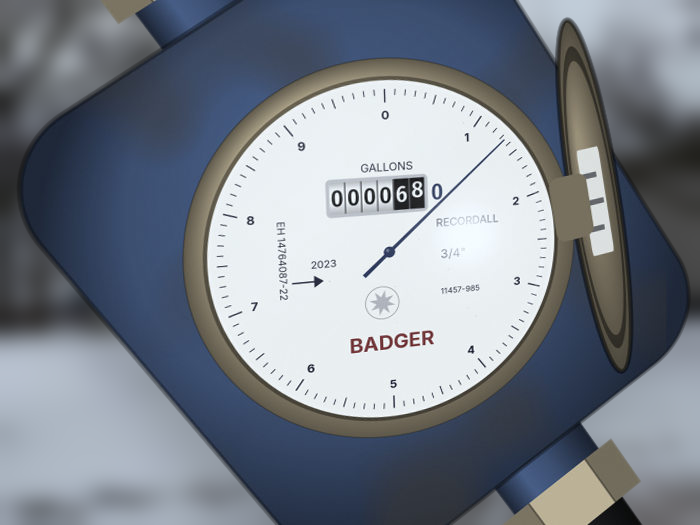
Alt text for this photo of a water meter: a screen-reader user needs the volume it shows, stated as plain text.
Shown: 681.3 gal
